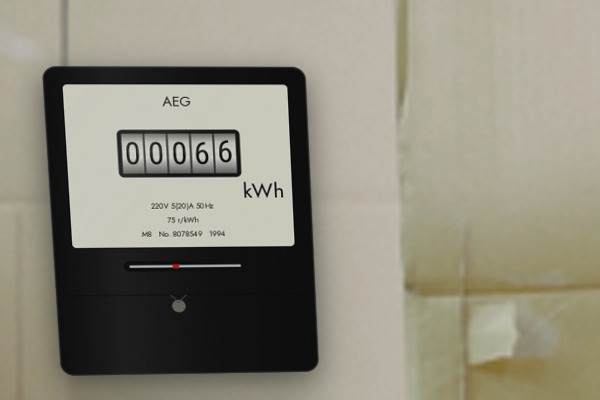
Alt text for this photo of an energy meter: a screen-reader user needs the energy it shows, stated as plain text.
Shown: 66 kWh
